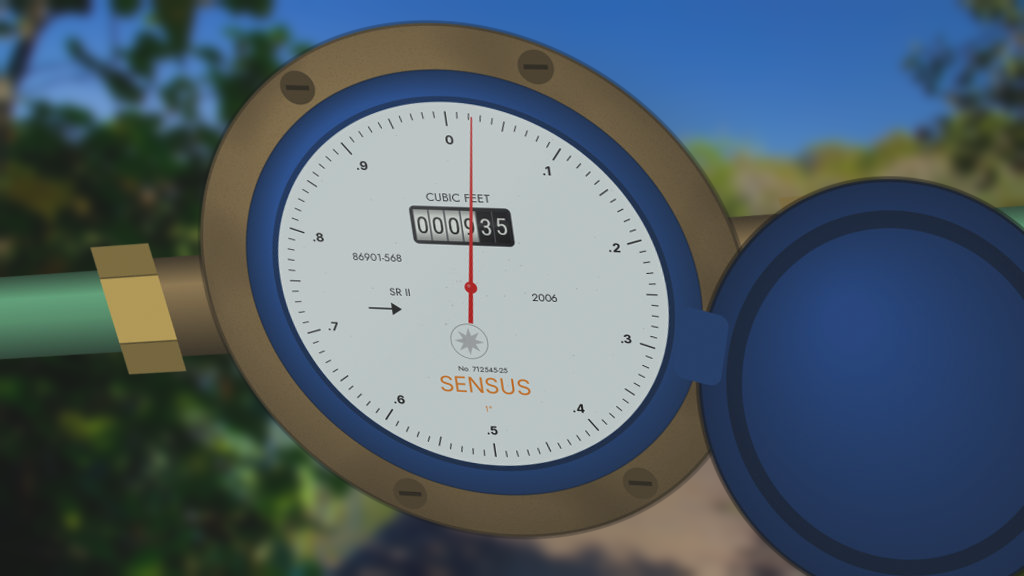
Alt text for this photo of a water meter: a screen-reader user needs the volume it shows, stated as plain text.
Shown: 935.02 ft³
